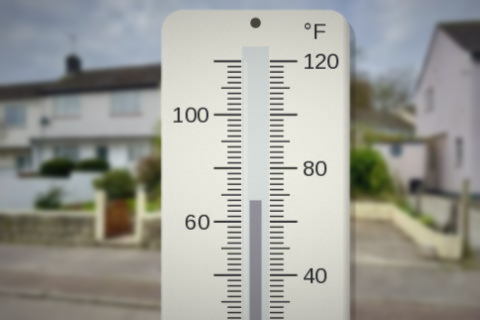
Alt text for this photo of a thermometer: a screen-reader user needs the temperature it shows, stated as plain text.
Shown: 68 °F
